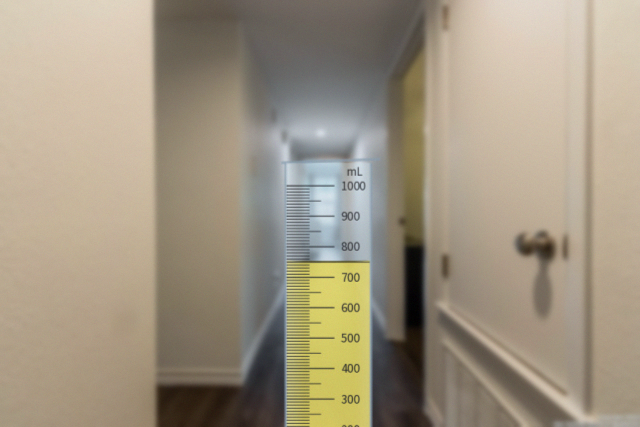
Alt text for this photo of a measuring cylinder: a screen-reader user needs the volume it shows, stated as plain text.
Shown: 750 mL
